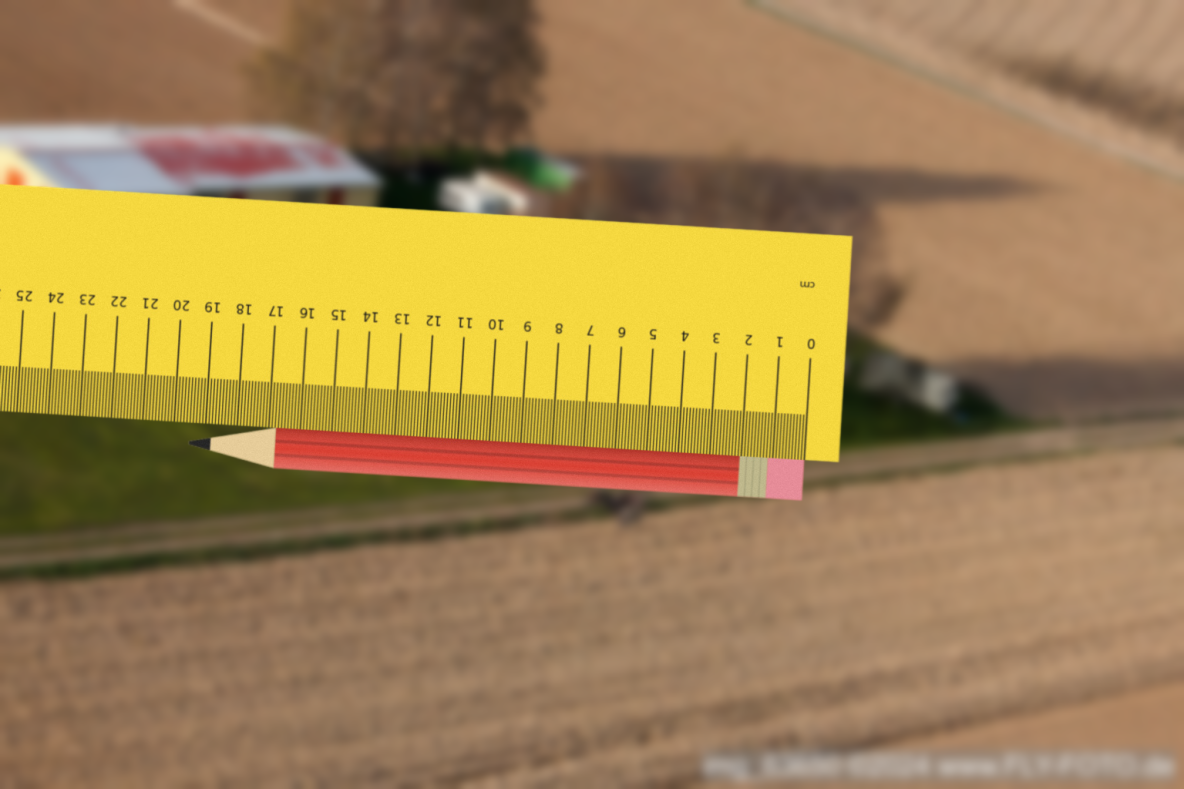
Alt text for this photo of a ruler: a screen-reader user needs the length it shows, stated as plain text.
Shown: 19.5 cm
